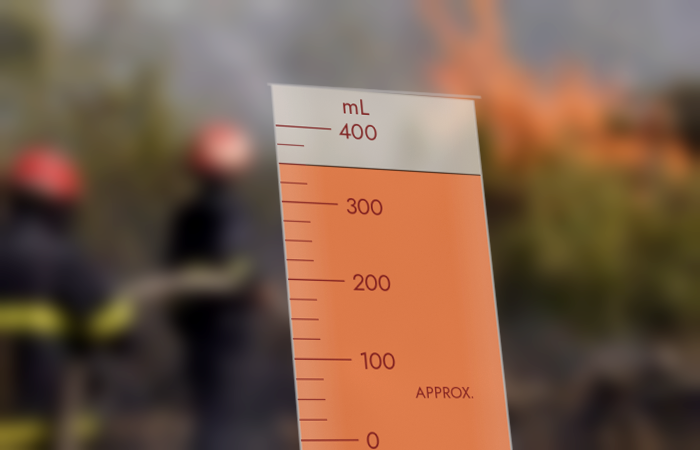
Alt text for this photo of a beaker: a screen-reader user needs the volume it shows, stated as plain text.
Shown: 350 mL
